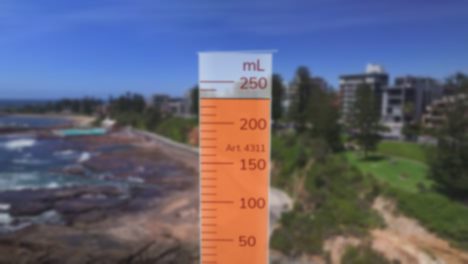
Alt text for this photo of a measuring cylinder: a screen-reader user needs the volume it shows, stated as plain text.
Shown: 230 mL
